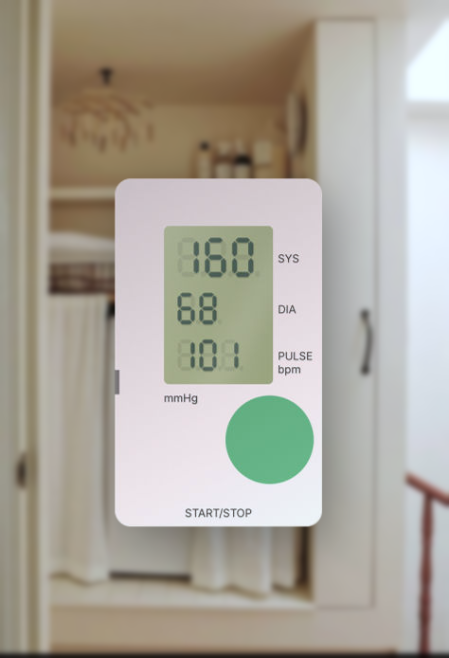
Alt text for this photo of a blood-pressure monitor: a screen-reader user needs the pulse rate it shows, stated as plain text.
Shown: 101 bpm
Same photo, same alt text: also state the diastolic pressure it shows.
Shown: 68 mmHg
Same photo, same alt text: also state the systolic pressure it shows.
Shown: 160 mmHg
